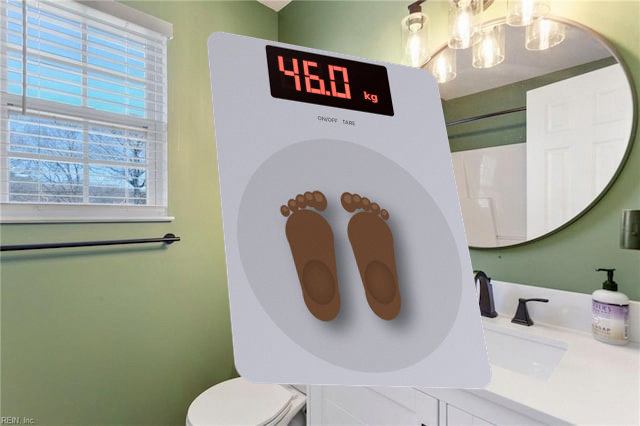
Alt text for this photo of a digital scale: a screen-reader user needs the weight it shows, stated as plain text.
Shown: 46.0 kg
